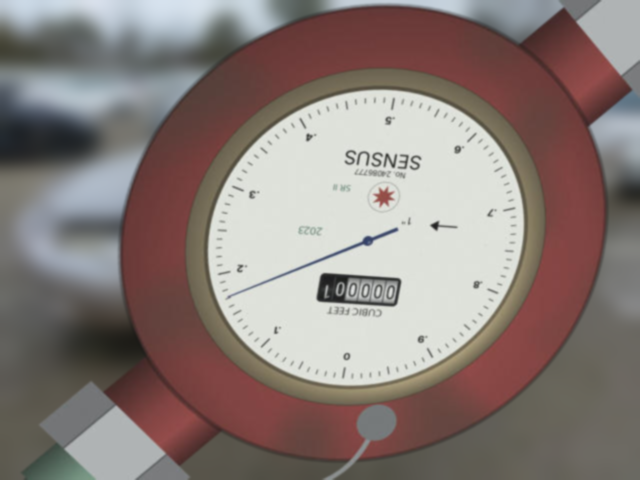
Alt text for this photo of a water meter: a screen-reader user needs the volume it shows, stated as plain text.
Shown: 1.17 ft³
